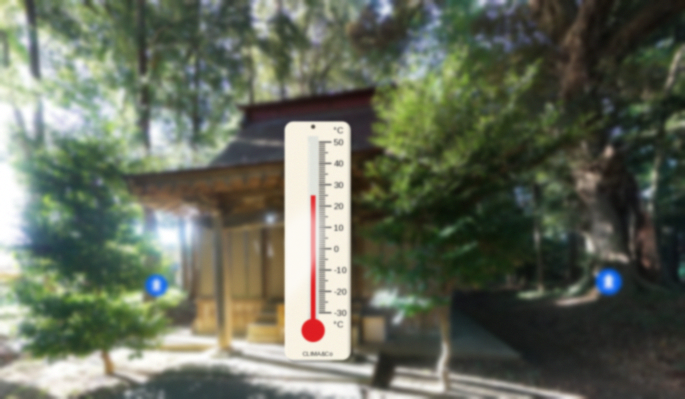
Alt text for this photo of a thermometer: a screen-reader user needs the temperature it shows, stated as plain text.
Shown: 25 °C
